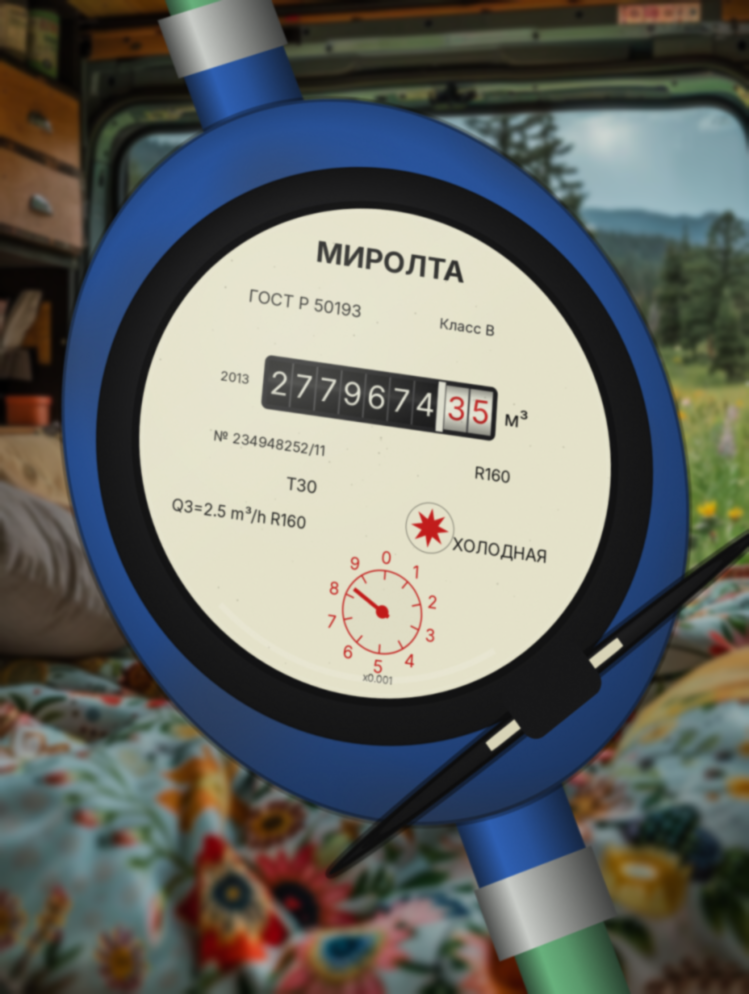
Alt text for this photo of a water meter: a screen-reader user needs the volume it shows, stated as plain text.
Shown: 2779674.358 m³
